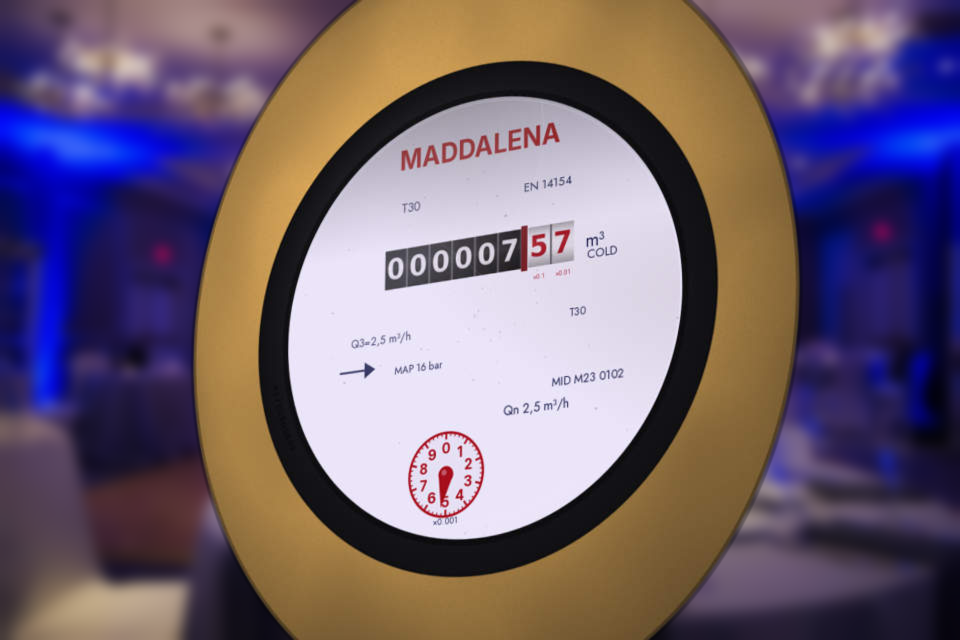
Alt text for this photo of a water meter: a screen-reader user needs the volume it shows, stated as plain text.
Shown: 7.575 m³
